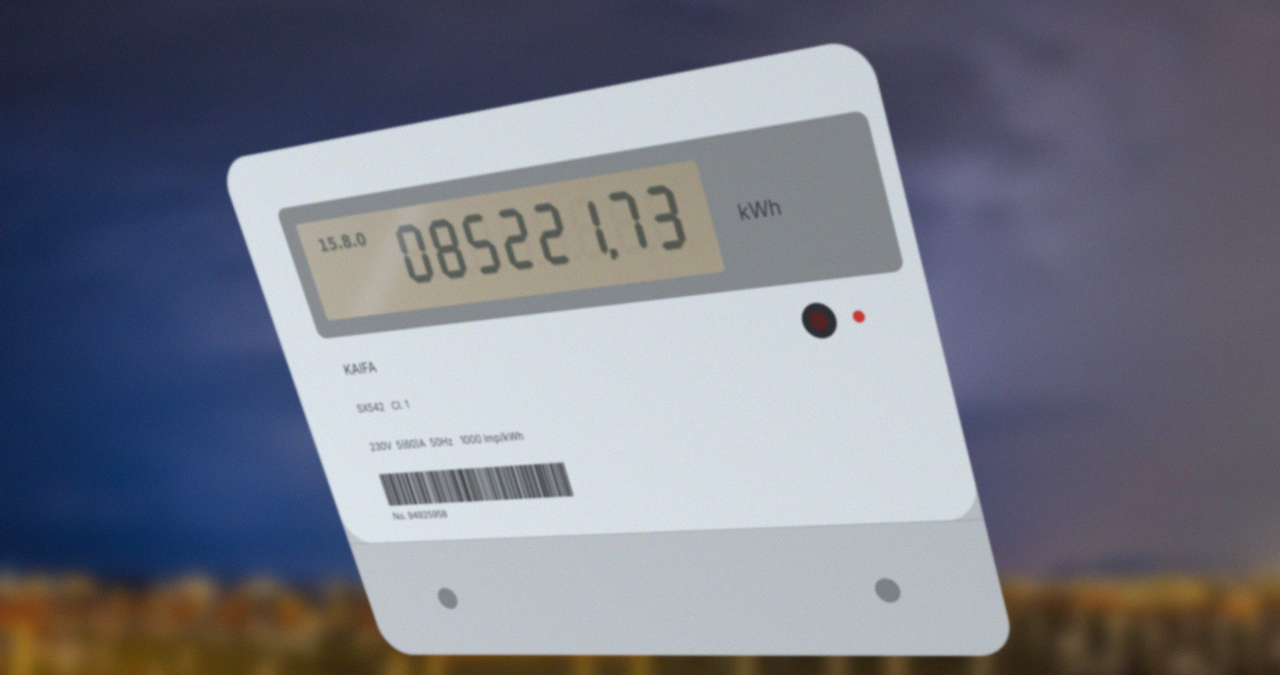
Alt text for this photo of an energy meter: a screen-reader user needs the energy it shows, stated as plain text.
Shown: 85221.73 kWh
